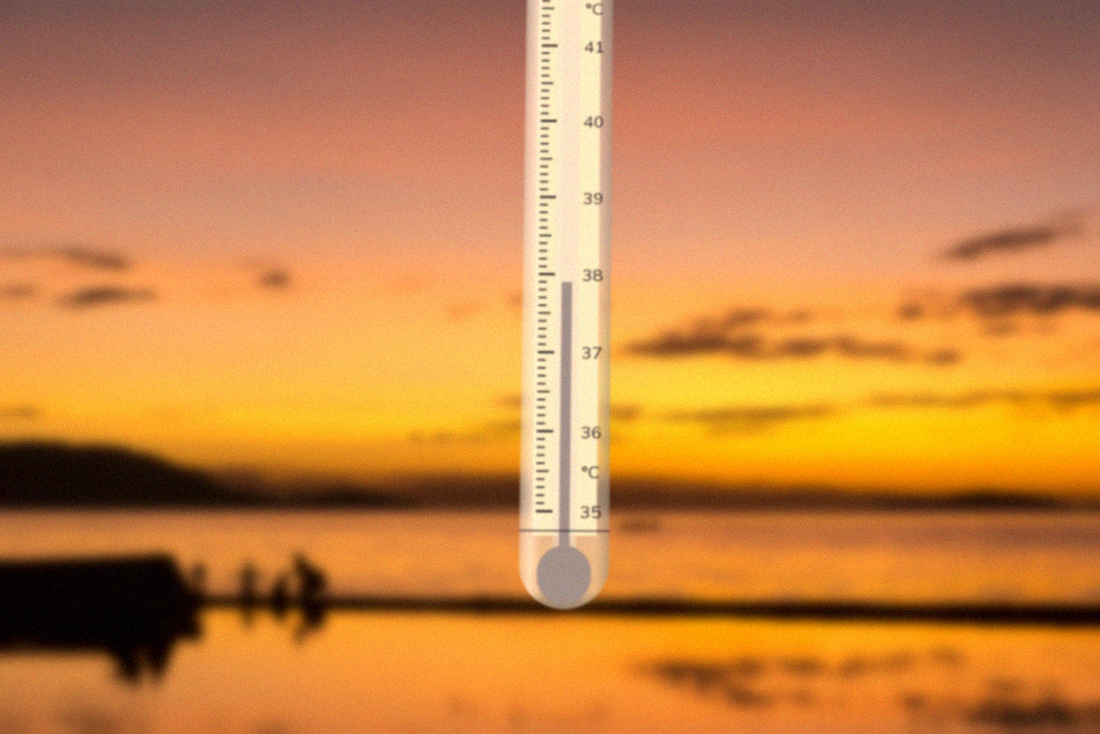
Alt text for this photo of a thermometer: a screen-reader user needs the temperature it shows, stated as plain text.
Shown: 37.9 °C
